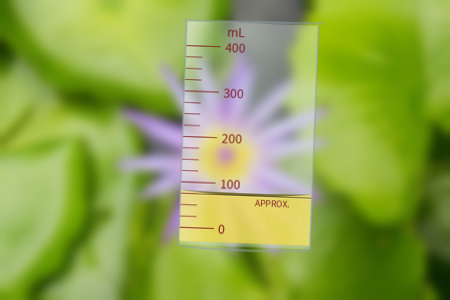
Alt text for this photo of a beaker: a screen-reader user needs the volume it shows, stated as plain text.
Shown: 75 mL
